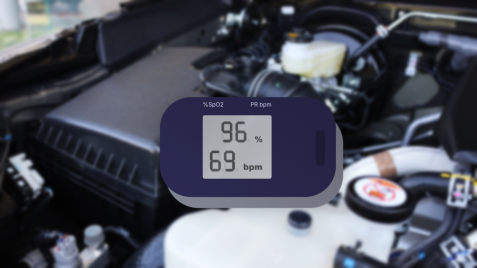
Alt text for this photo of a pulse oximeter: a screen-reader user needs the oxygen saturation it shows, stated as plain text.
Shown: 96 %
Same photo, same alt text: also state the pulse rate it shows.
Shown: 69 bpm
